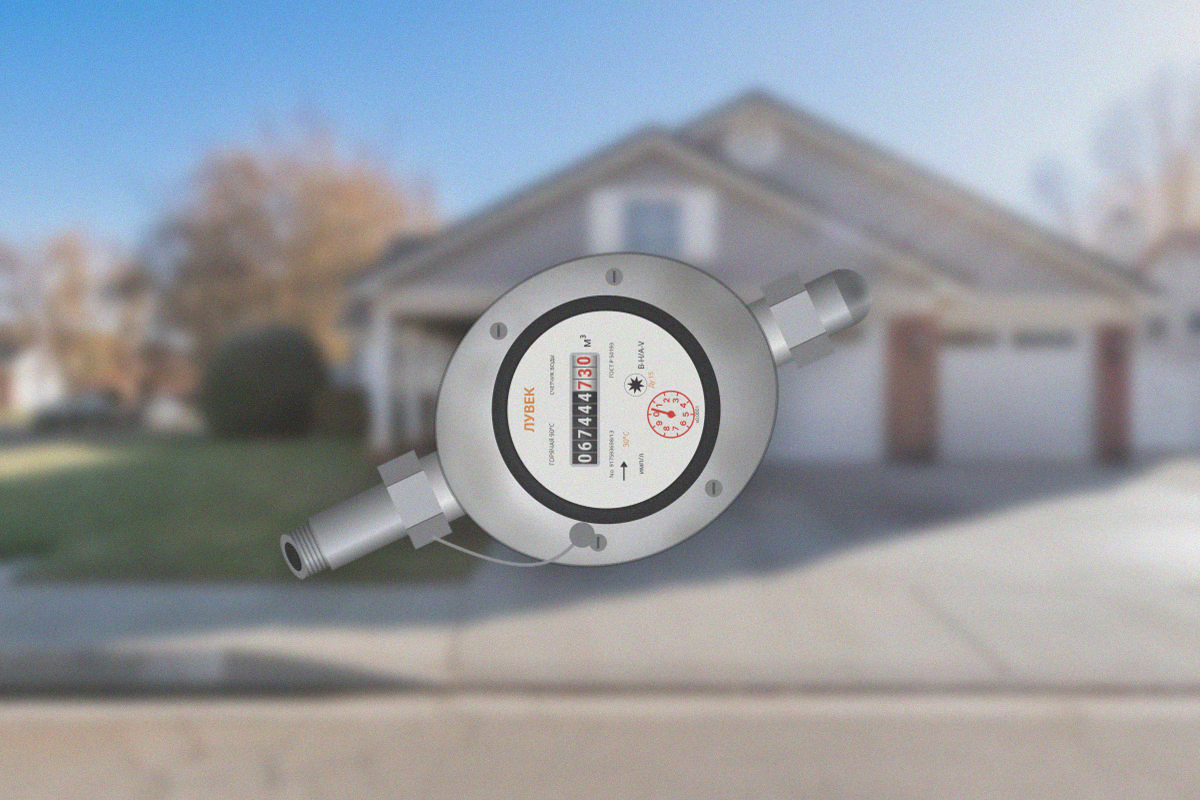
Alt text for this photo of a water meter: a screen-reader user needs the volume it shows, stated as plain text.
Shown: 67444.7300 m³
